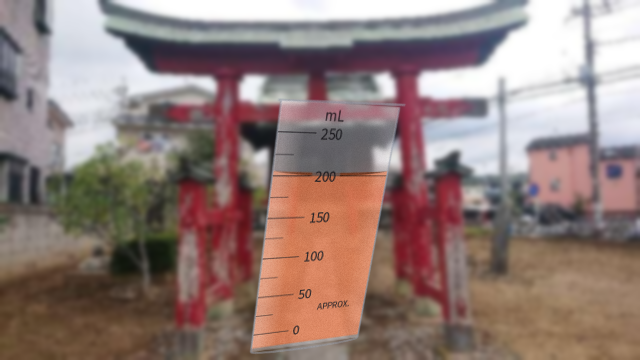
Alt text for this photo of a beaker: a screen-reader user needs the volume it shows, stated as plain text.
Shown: 200 mL
